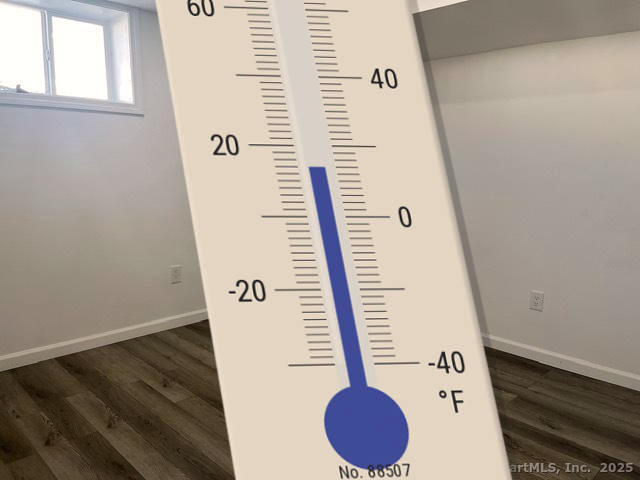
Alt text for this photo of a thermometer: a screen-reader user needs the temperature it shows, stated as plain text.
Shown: 14 °F
